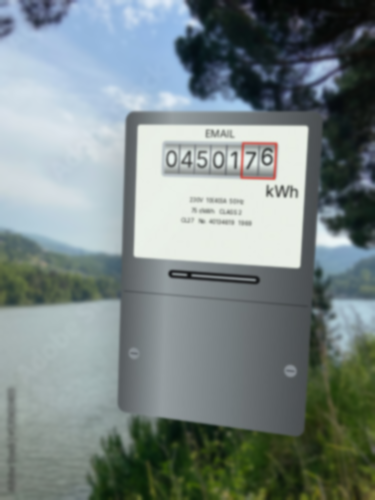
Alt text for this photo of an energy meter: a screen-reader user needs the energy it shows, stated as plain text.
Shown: 4501.76 kWh
